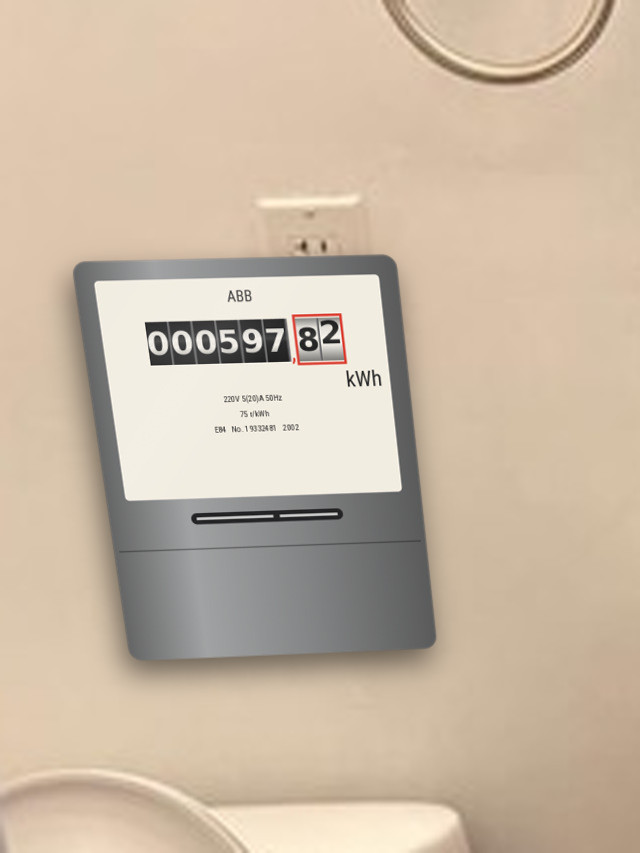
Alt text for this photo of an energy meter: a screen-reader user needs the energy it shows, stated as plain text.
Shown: 597.82 kWh
